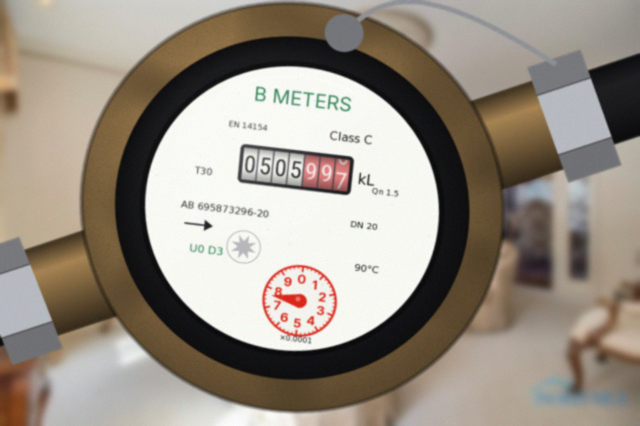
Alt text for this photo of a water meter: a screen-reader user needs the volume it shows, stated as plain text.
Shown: 505.9967 kL
